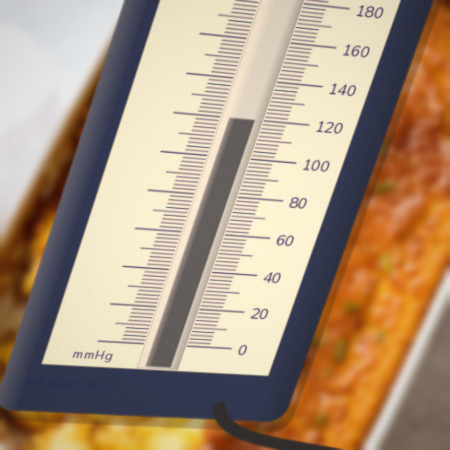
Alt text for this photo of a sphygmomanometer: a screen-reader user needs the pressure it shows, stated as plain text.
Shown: 120 mmHg
